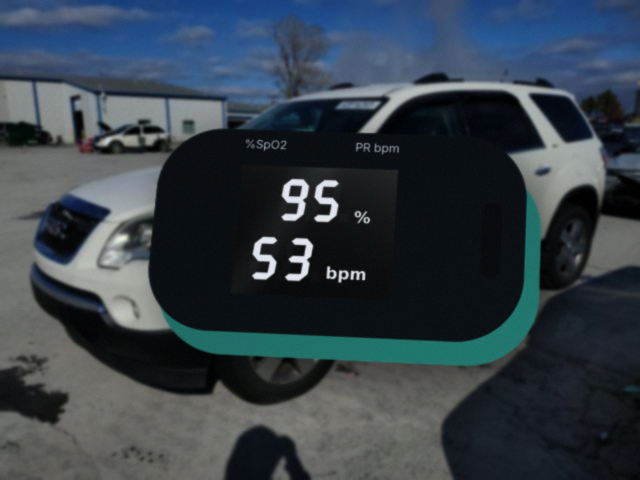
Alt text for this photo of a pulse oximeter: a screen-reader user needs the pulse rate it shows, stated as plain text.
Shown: 53 bpm
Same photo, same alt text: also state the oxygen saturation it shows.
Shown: 95 %
